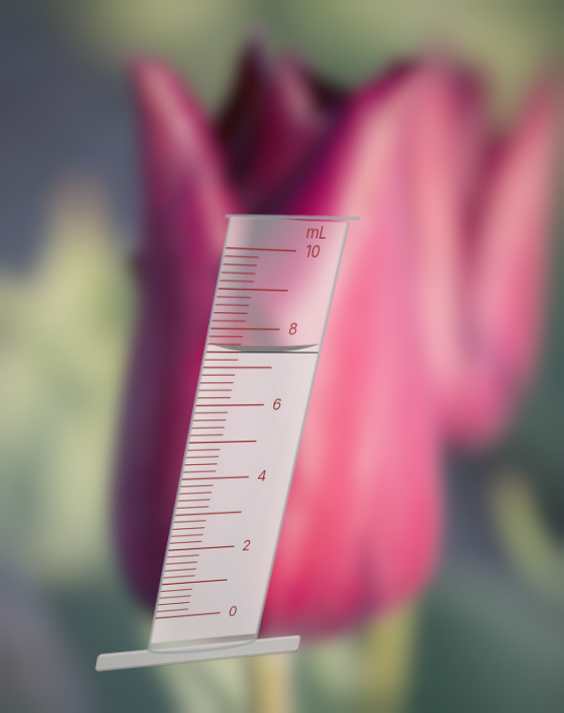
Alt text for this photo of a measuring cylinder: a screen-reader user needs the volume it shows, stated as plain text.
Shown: 7.4 mL
